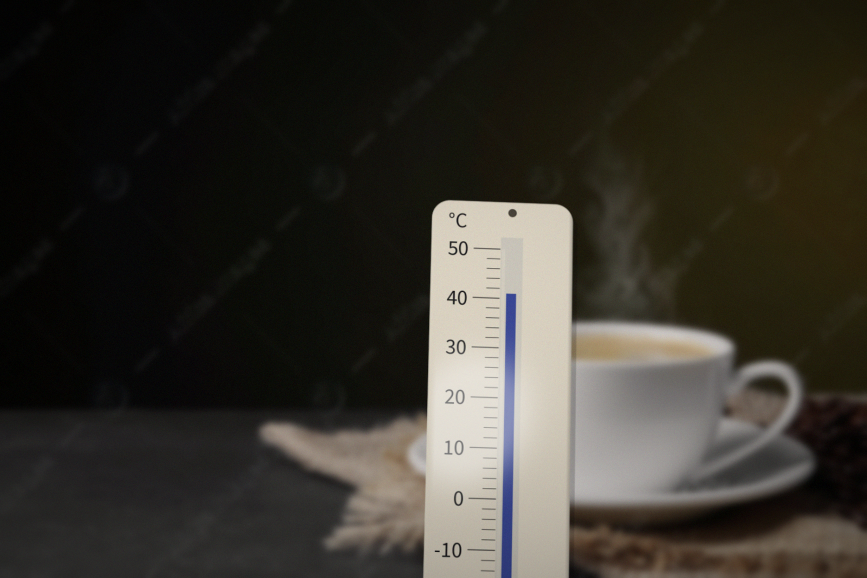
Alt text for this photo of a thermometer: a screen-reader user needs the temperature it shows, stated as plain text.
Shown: 41 °C
